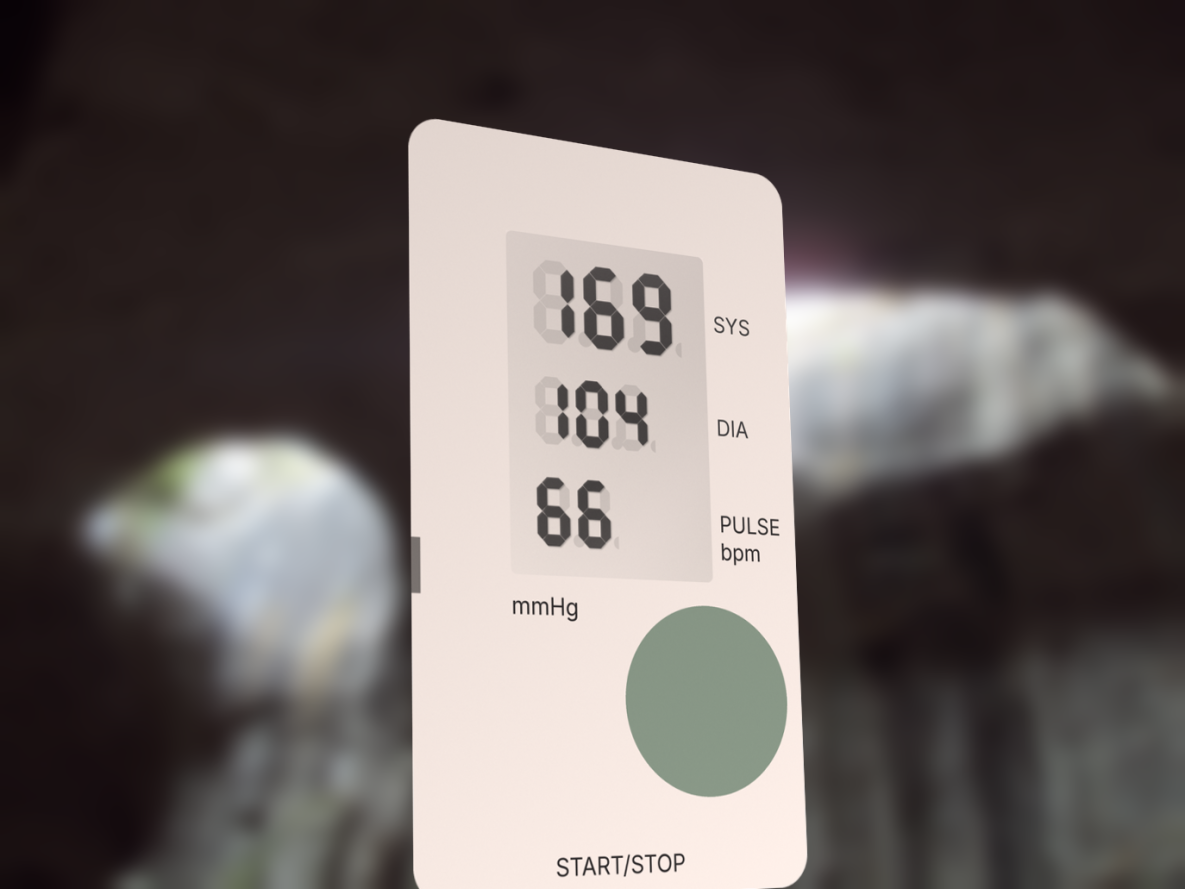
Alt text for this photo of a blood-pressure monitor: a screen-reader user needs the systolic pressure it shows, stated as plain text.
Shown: 169 mmHg
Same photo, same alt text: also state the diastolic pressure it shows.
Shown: 104 mmHg
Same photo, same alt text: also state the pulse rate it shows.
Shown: 66 bpm
